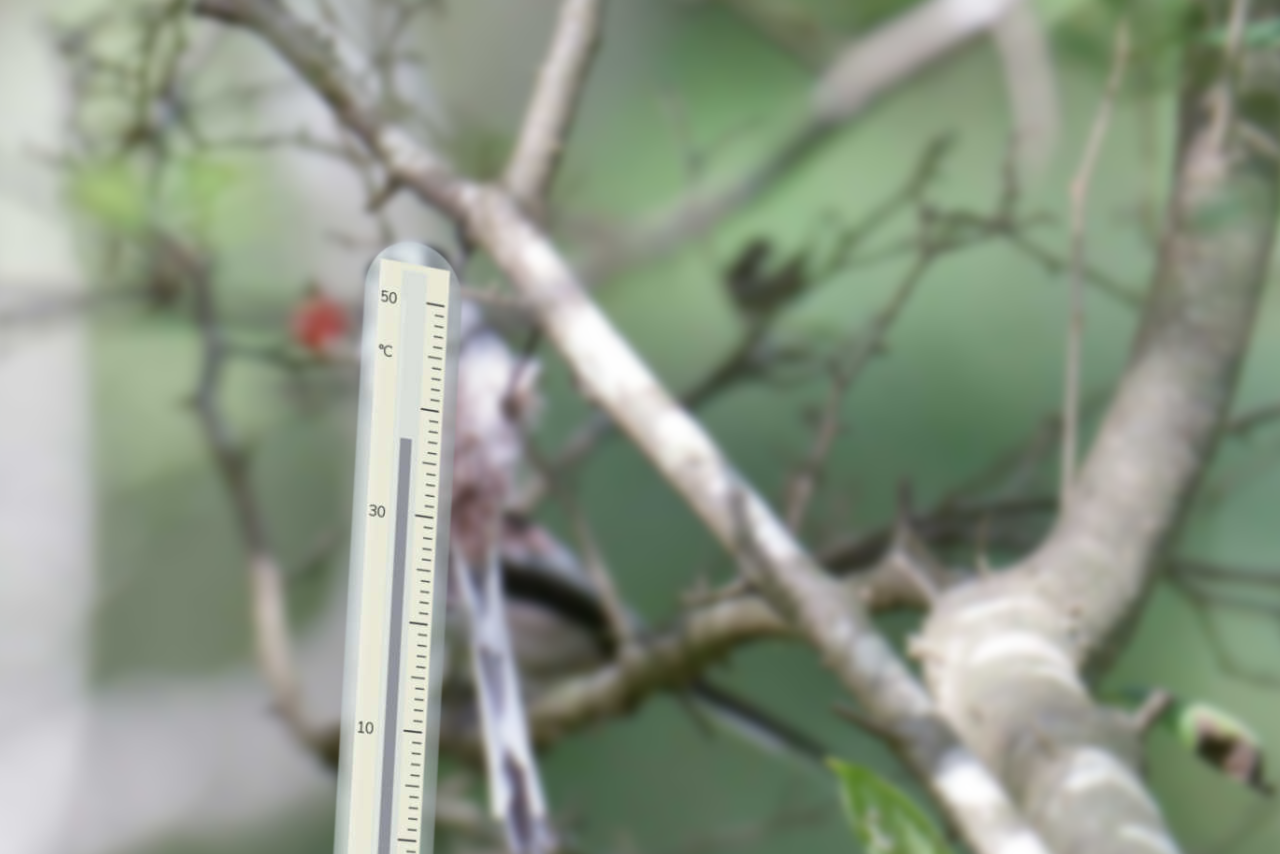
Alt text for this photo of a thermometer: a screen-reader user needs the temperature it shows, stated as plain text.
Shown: 37 °C
